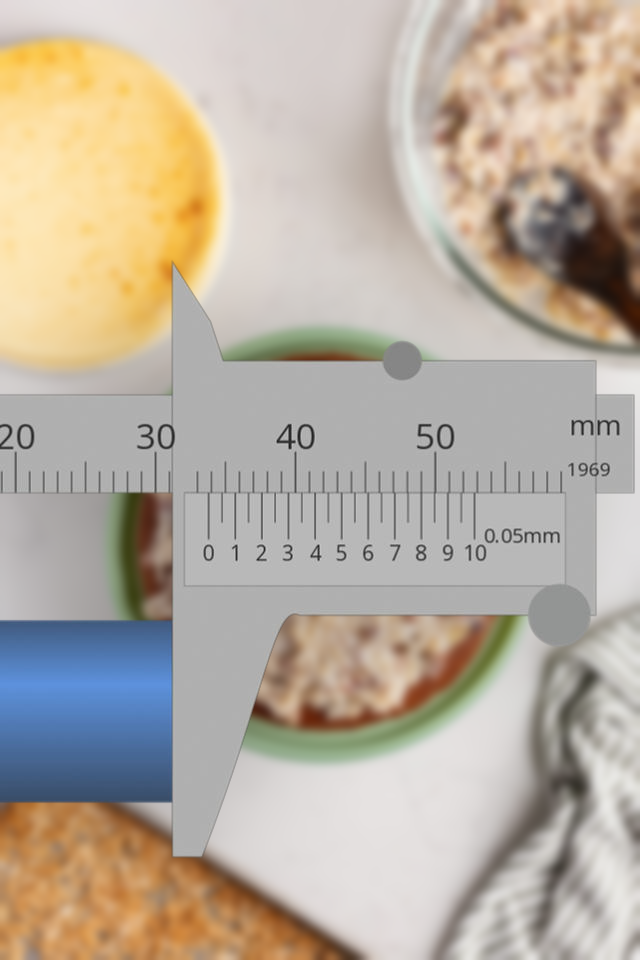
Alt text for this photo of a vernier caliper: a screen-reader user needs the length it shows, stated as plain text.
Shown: 33.8 mm
